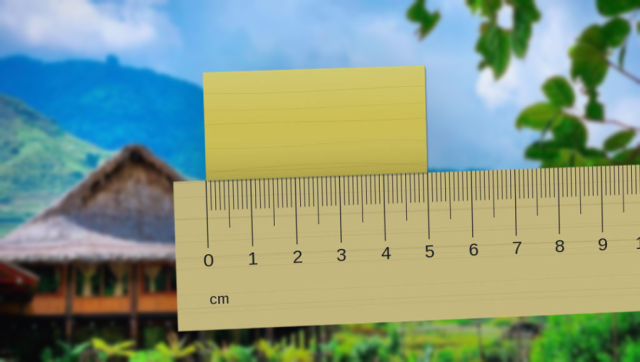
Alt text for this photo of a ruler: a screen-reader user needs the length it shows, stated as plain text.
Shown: 5 cm
